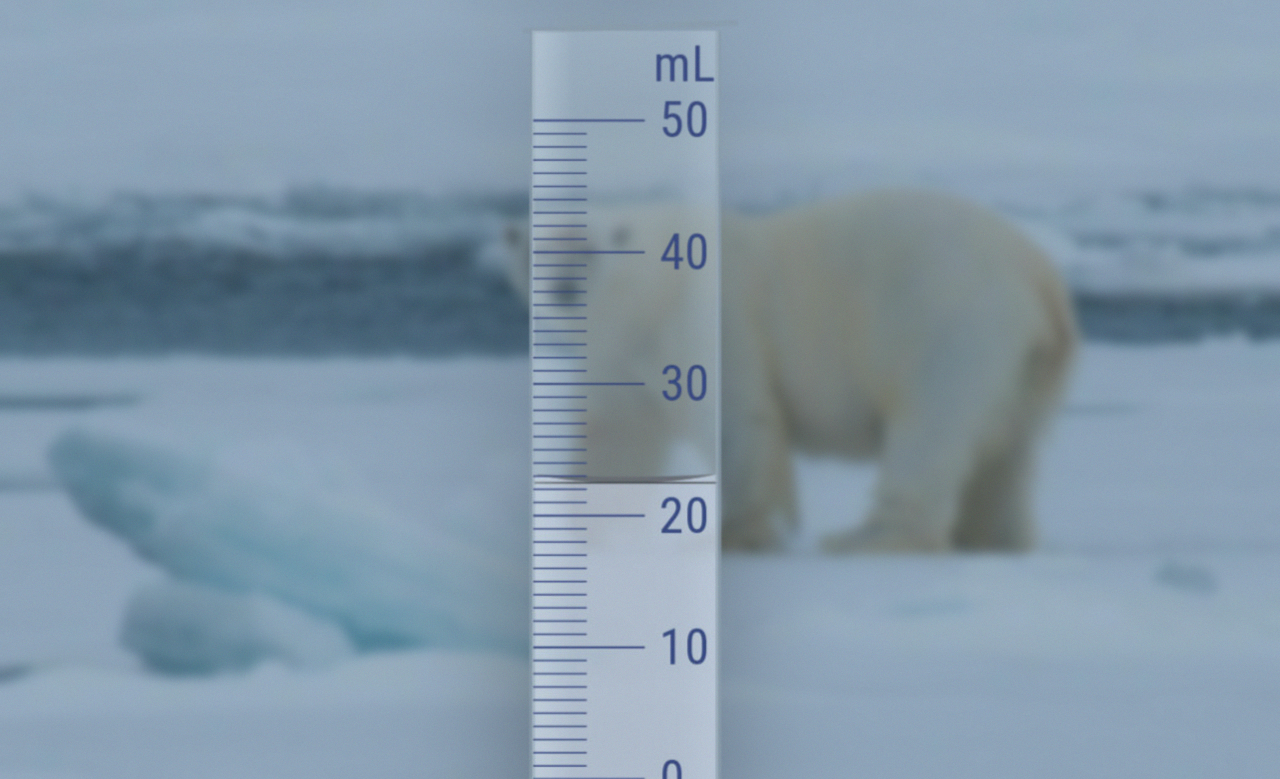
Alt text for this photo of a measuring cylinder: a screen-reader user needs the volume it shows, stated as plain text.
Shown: 22.5 mL
